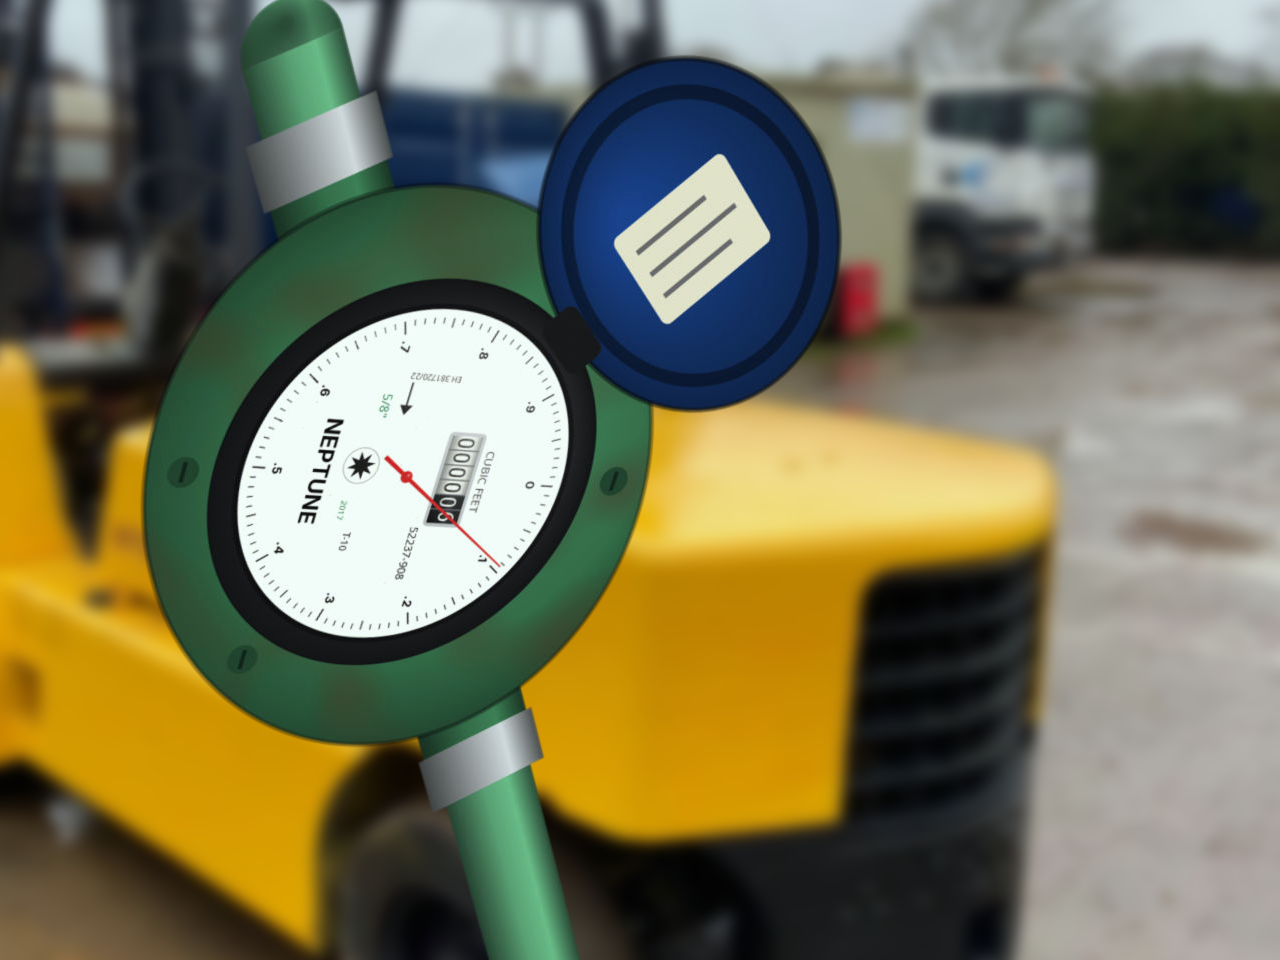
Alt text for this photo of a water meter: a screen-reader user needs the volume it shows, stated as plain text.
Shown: 6.09 ft³
